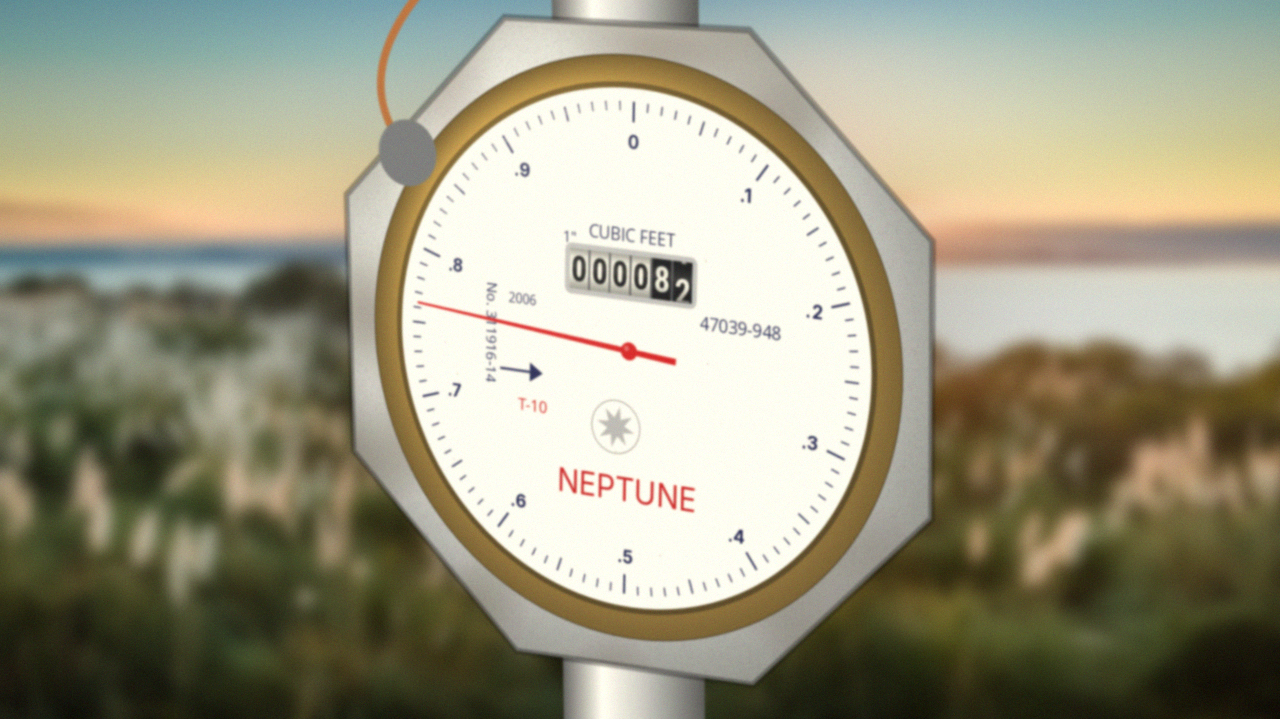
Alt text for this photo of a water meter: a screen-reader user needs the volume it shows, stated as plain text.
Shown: 81.76 ft³
